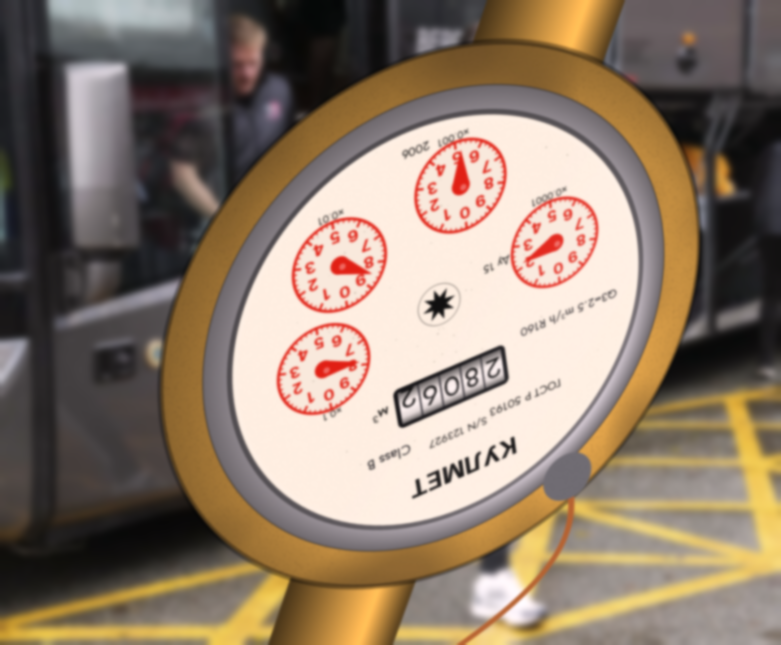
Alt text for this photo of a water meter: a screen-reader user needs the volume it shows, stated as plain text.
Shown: 28061.7852 m³
